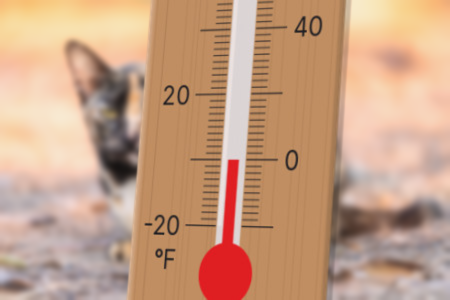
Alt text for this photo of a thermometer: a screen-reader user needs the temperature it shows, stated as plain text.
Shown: 0 °F
